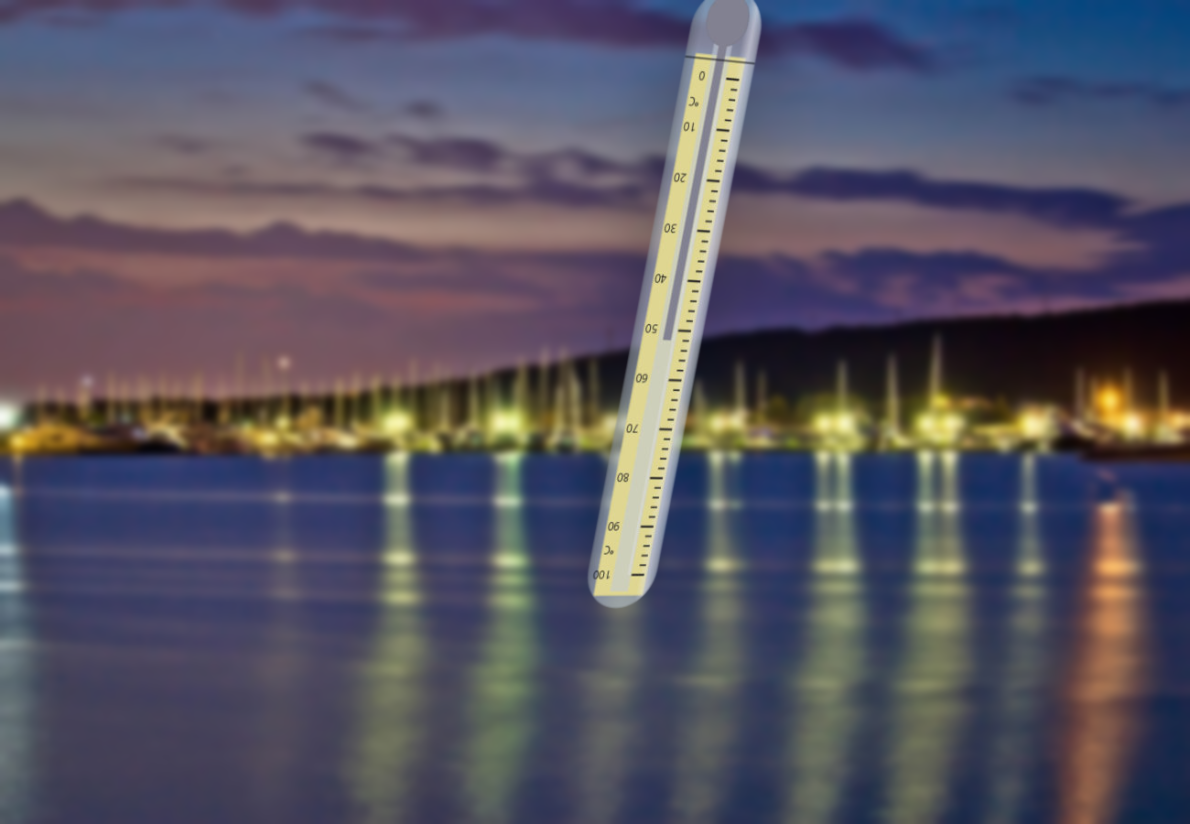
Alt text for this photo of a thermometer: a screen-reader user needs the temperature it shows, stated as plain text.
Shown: 52 °C
